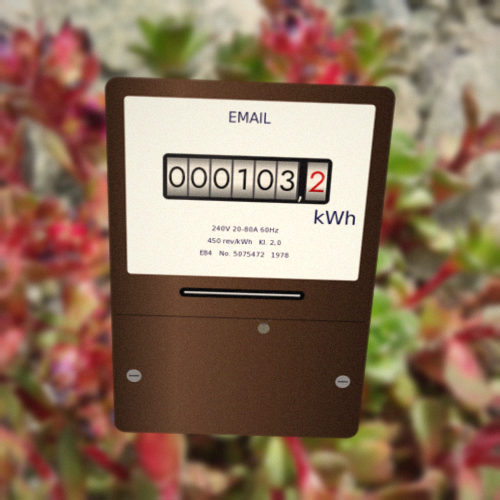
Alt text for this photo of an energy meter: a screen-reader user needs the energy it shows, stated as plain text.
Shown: 103.2 kWh
